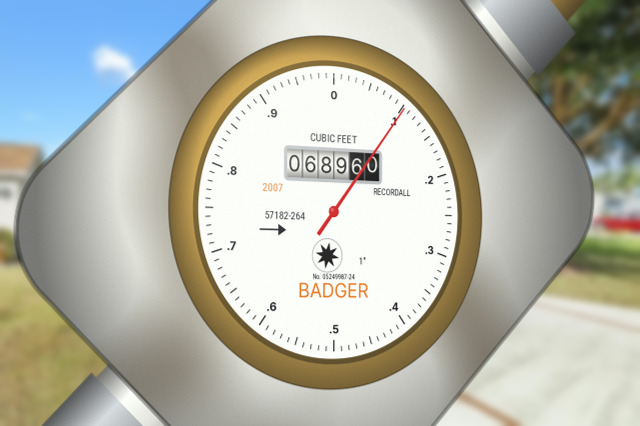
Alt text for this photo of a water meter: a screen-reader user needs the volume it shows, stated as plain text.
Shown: 68960.10 ft³
